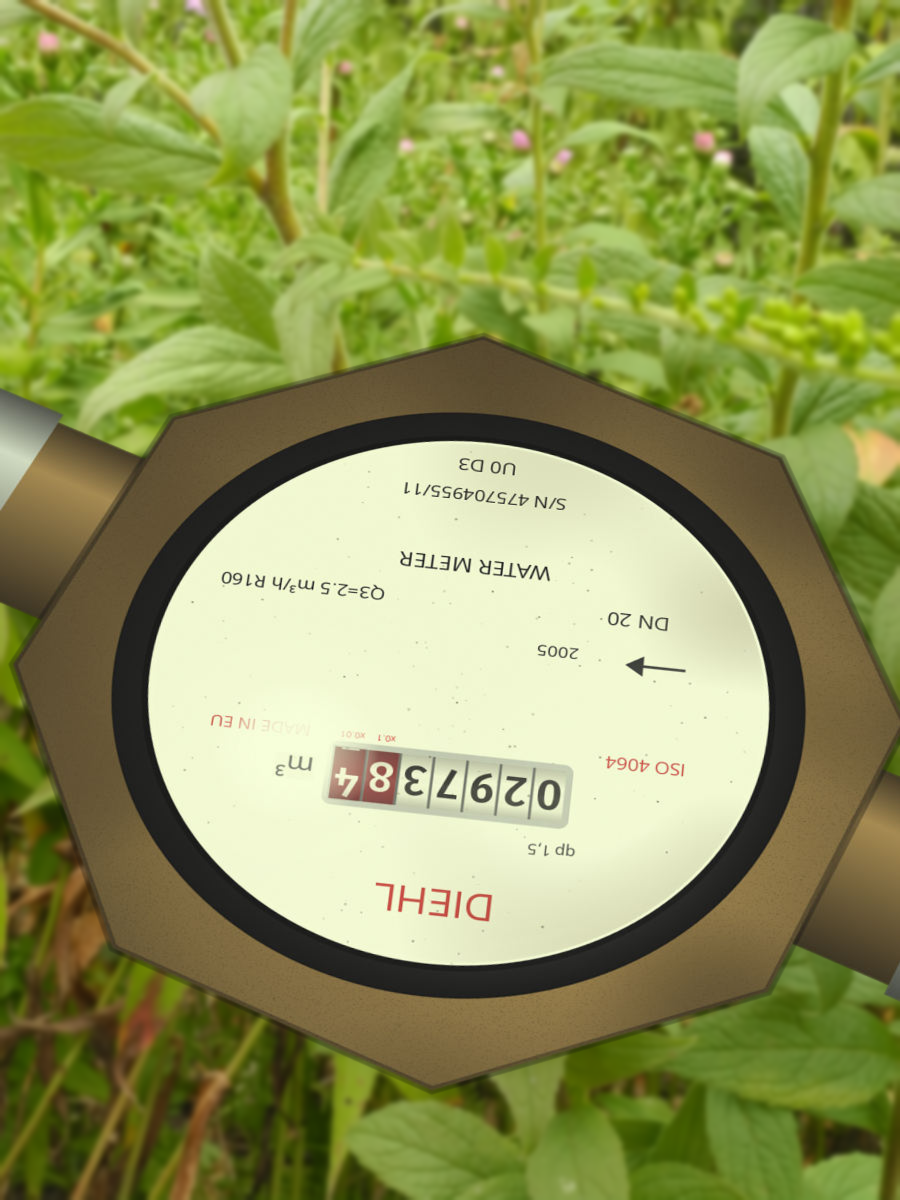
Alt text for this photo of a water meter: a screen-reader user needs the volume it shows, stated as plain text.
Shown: 2973.84 m³
